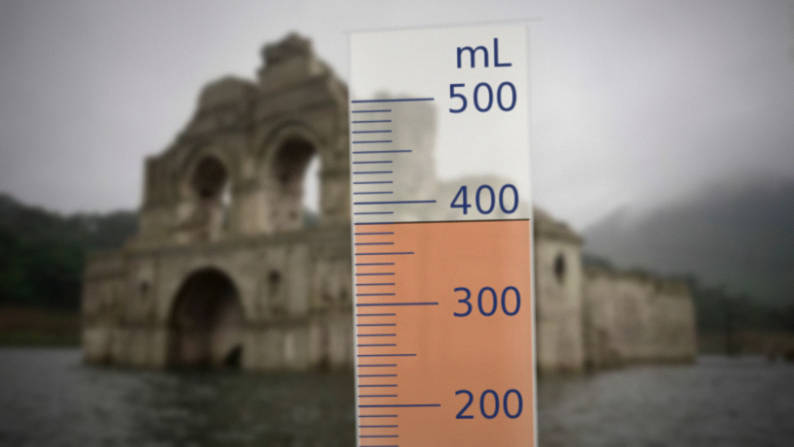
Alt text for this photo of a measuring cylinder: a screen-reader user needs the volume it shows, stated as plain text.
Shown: 380 mL
